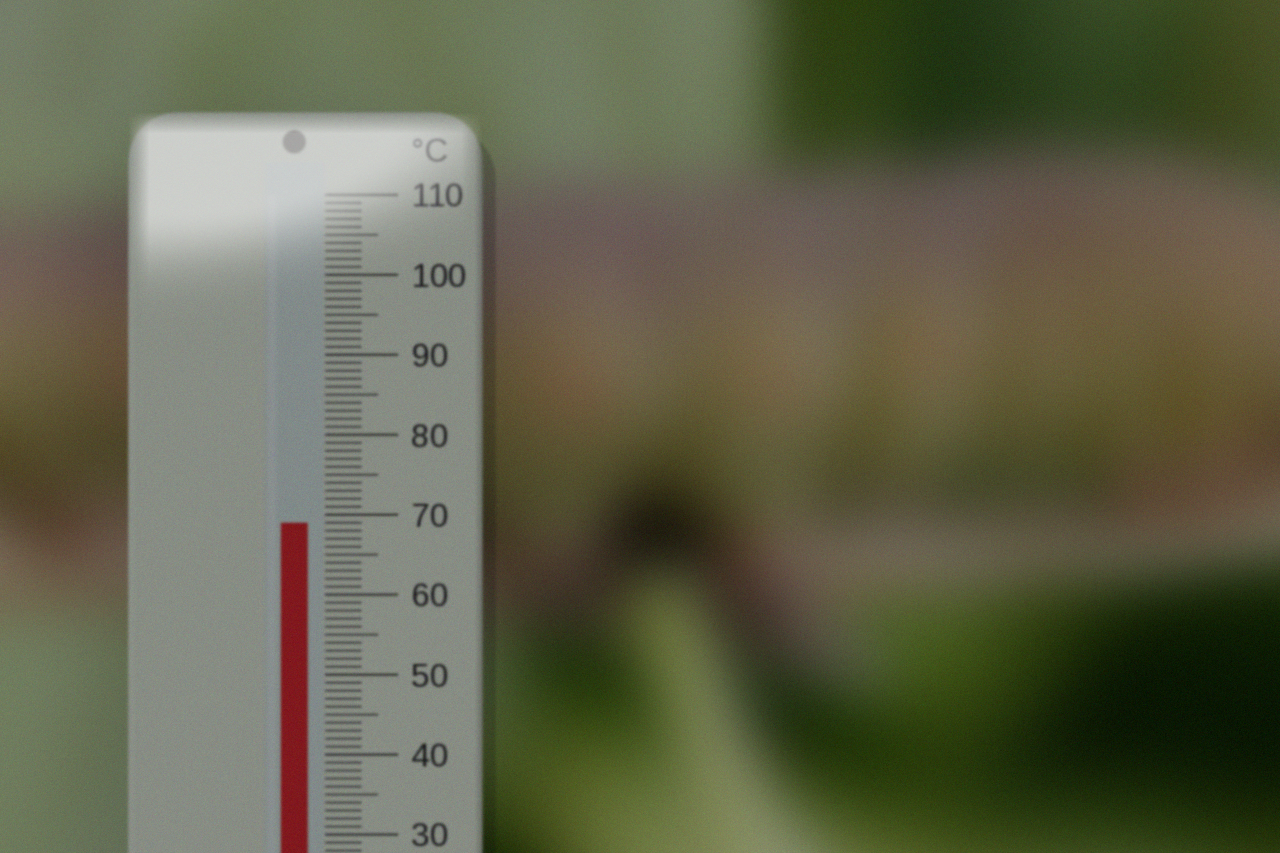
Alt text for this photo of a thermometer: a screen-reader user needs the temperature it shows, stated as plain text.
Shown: 69 °C
